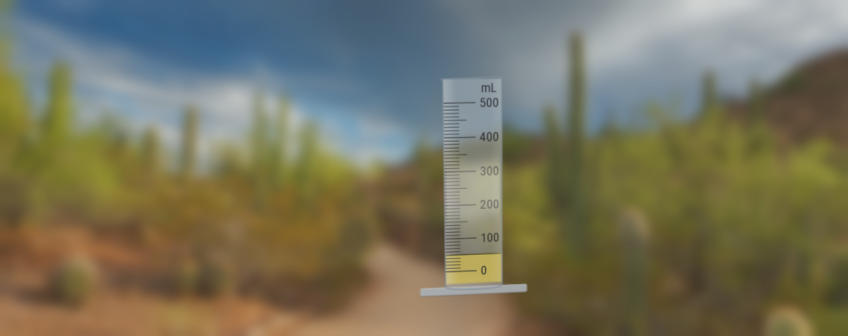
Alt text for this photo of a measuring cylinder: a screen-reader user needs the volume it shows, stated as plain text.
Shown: 50 mL
